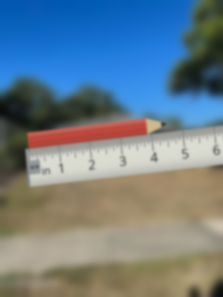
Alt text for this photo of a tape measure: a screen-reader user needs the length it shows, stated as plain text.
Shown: 4.5 in
